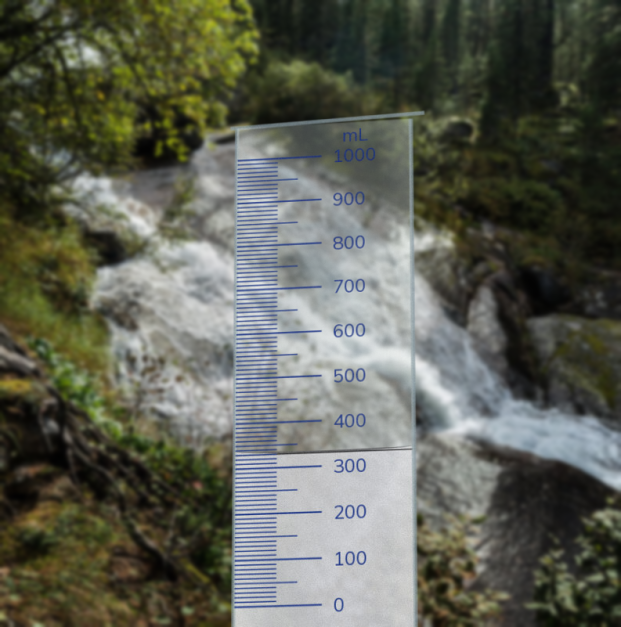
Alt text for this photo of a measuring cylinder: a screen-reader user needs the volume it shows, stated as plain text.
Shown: 330 mL
